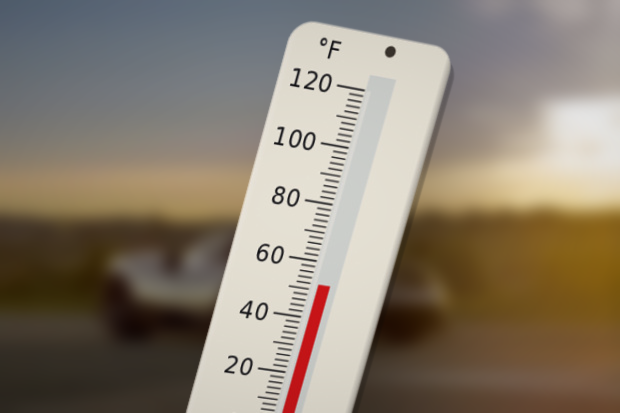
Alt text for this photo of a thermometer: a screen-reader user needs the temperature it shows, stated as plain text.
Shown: 52 °F
